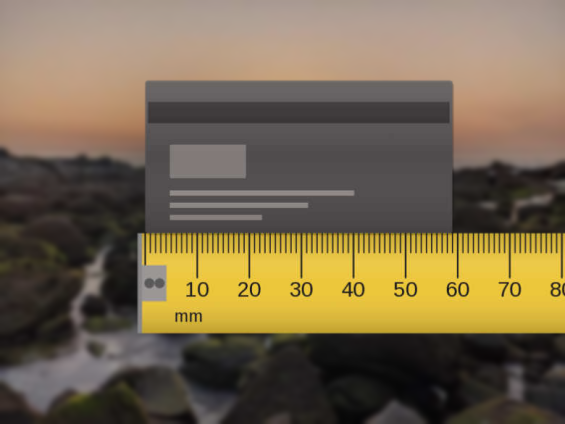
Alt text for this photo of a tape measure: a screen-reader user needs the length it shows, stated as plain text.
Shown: 59 mm
